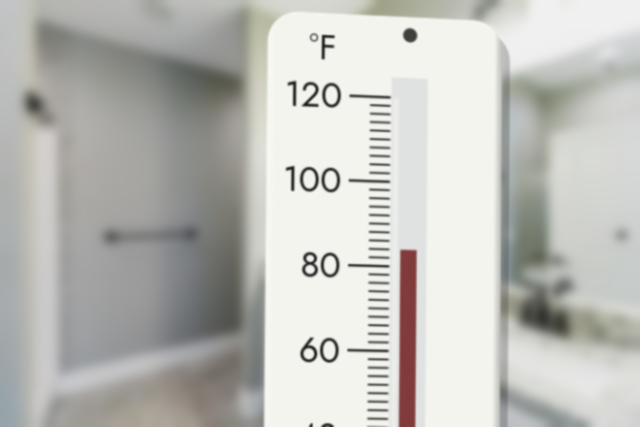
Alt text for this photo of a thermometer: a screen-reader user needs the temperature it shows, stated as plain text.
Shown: 84 °F
